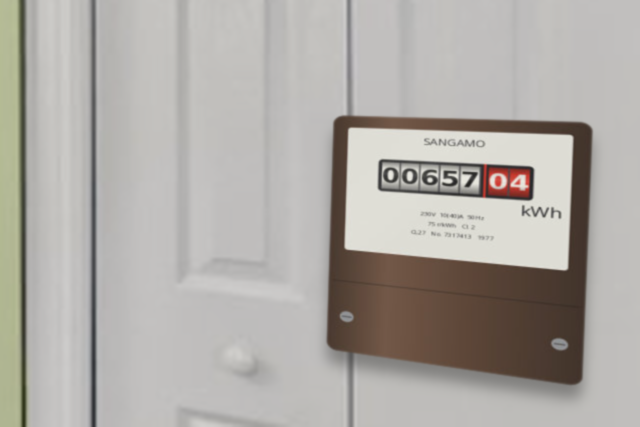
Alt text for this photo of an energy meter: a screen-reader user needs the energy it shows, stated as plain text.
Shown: 657.04 kWh
